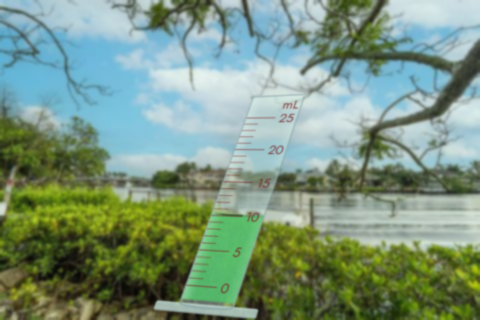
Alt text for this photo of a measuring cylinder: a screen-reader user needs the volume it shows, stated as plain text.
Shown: 10 mL
